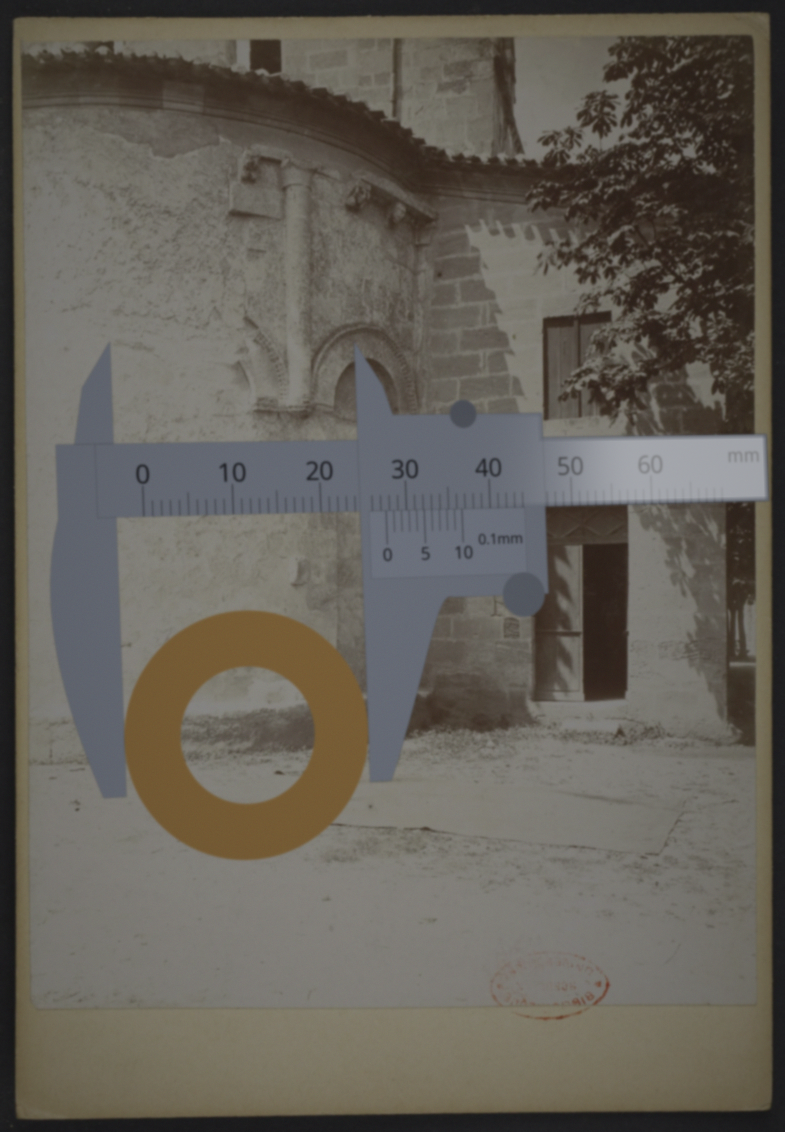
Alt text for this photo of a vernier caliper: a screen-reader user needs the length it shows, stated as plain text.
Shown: 27.6 mm
